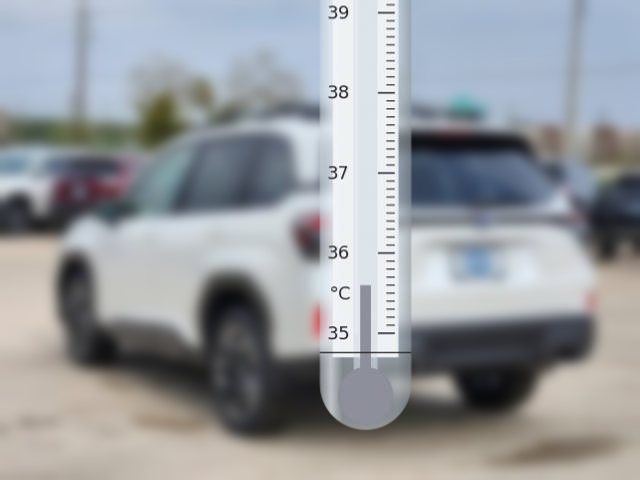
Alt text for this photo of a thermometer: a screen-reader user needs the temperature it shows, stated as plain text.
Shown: 35.6 °C
